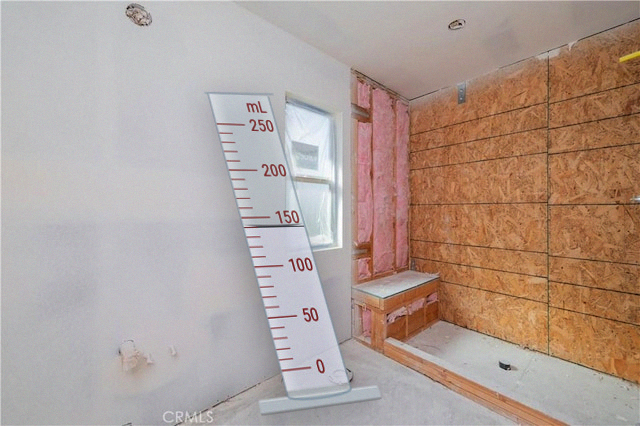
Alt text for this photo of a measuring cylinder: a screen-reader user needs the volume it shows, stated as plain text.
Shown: 140 mL
